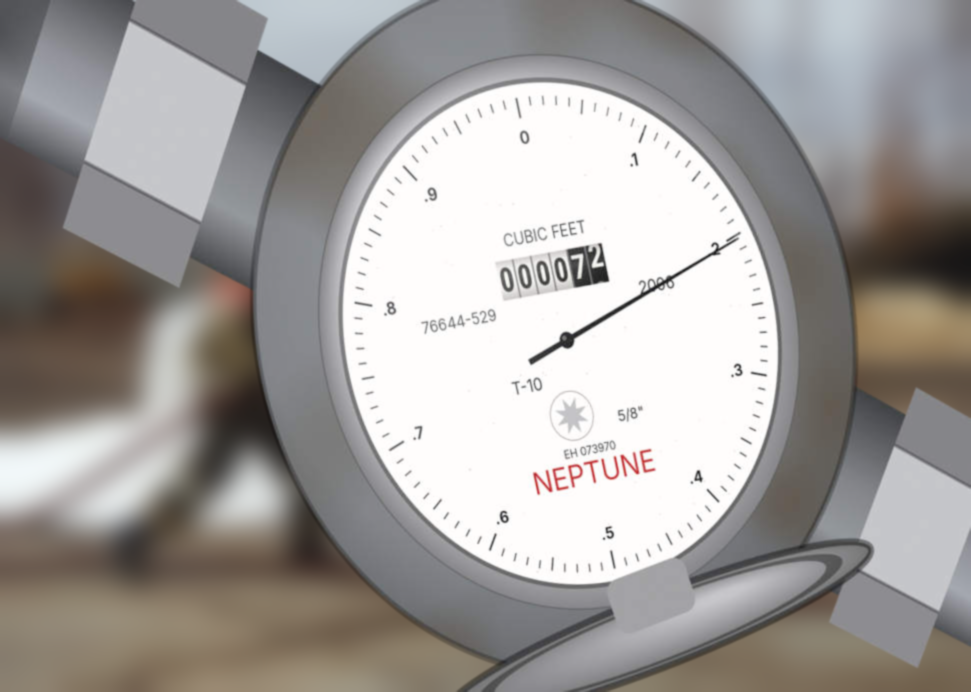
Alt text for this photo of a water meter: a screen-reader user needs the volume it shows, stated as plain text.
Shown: 72.20 ft³
